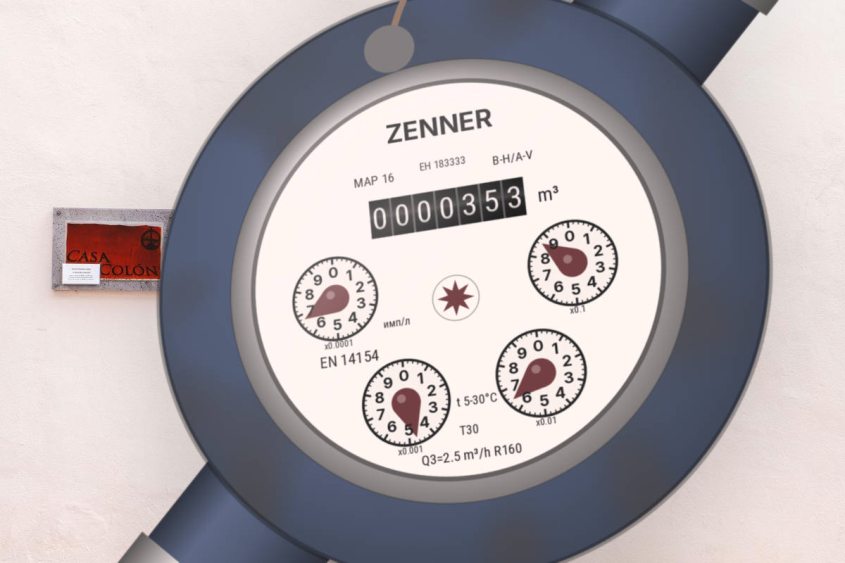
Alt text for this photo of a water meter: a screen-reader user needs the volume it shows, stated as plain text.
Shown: 353.8646 m³
